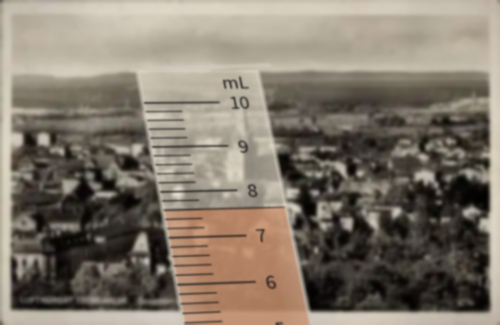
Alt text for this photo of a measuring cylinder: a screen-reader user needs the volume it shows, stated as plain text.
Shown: 7.6 mL
